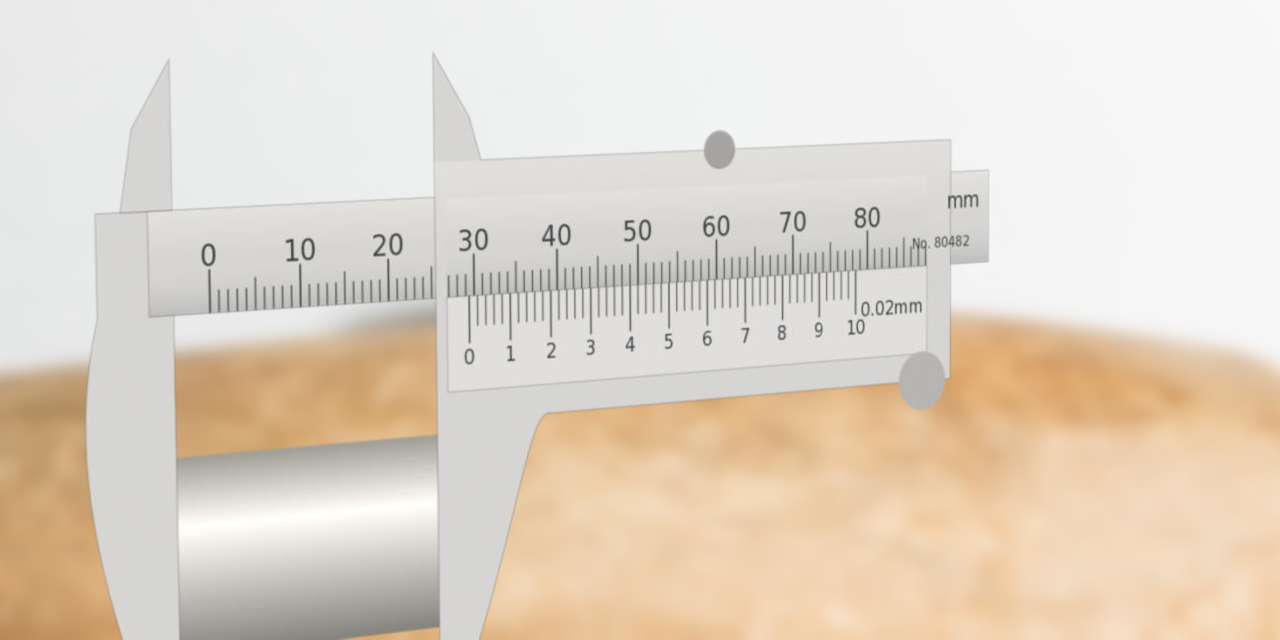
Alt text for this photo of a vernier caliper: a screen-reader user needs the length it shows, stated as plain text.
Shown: 29.4 mm
